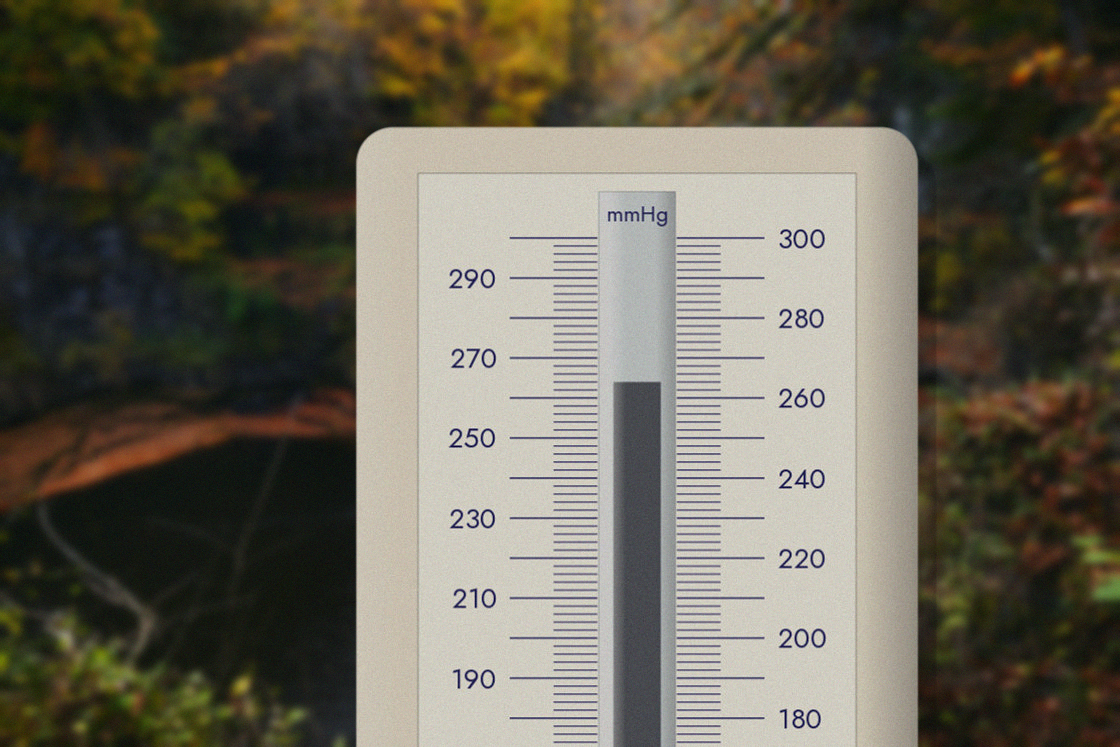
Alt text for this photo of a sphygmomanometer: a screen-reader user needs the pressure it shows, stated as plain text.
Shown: 264 mmHg
